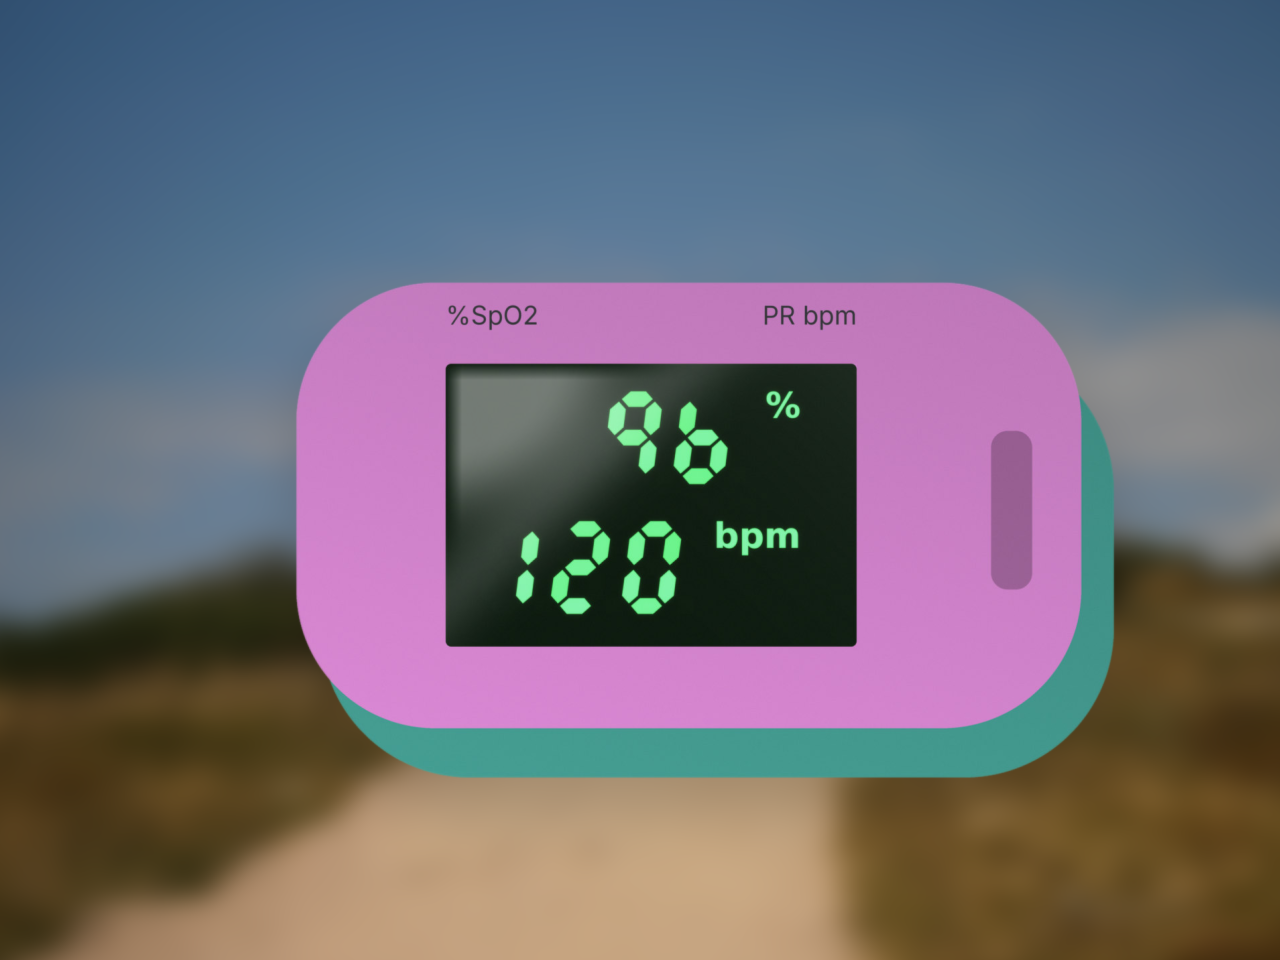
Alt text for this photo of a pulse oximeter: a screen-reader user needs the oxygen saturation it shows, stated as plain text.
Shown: 96 %
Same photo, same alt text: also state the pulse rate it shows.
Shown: 120 bpm
